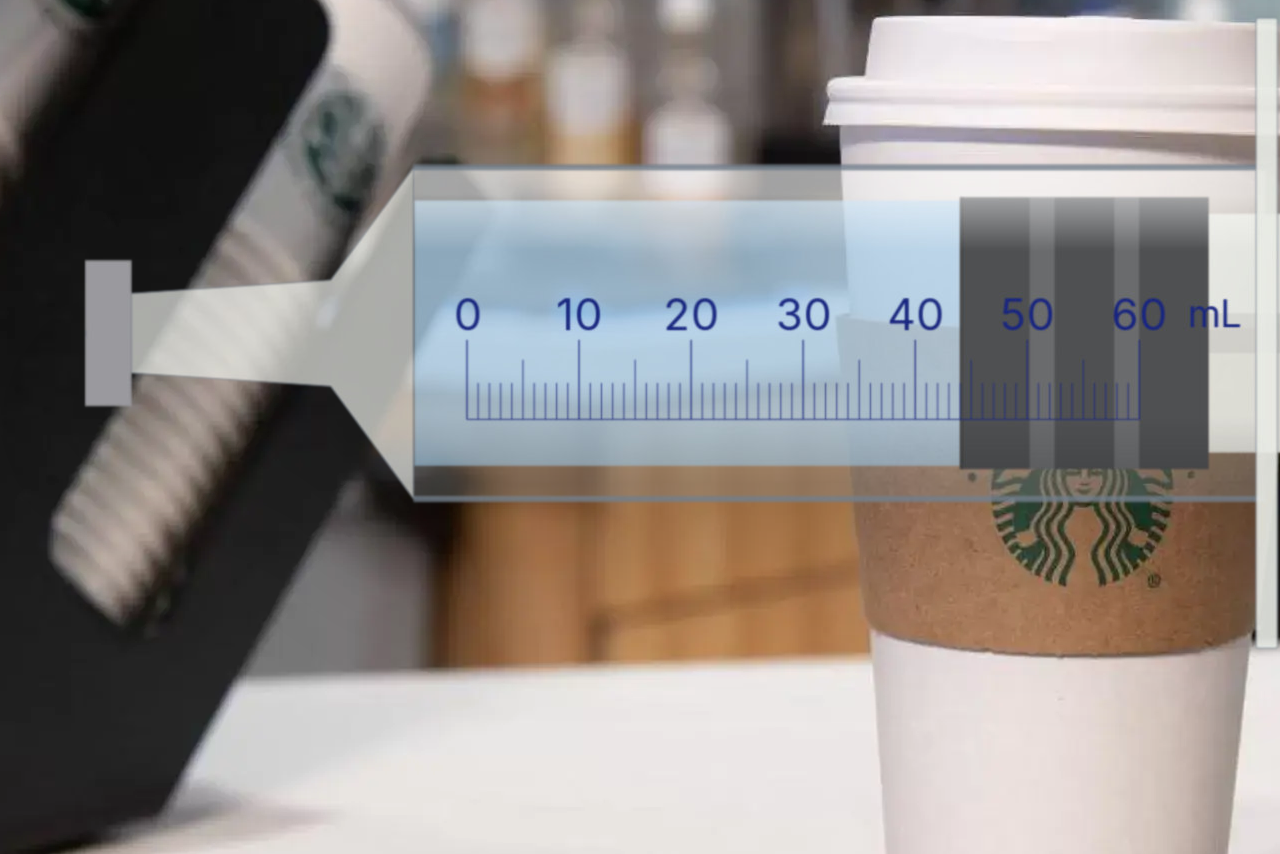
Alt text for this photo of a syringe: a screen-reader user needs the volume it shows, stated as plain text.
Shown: 44 mL
